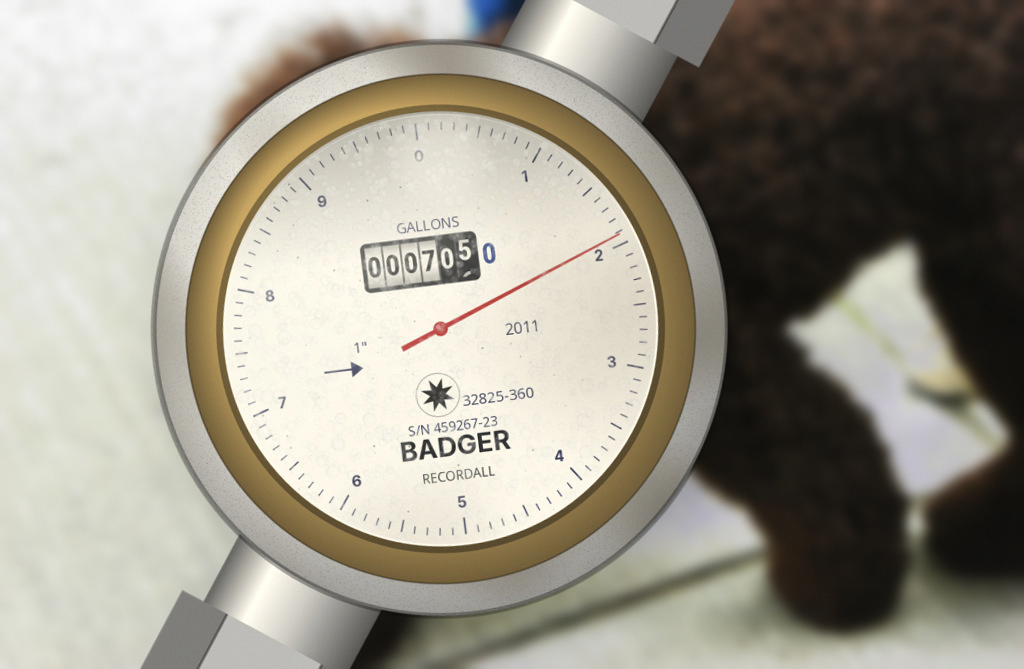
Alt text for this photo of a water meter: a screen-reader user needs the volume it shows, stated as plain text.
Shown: 7051.9 gal
